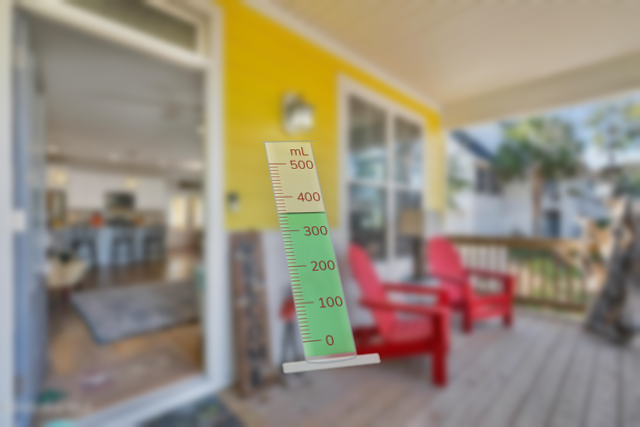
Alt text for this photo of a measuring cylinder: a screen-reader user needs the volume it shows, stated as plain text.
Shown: 350 mL
